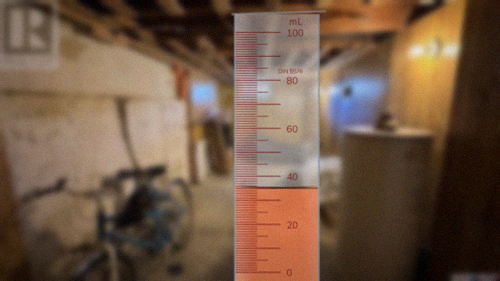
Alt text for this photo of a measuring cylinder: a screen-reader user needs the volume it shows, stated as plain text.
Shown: 35 mL
